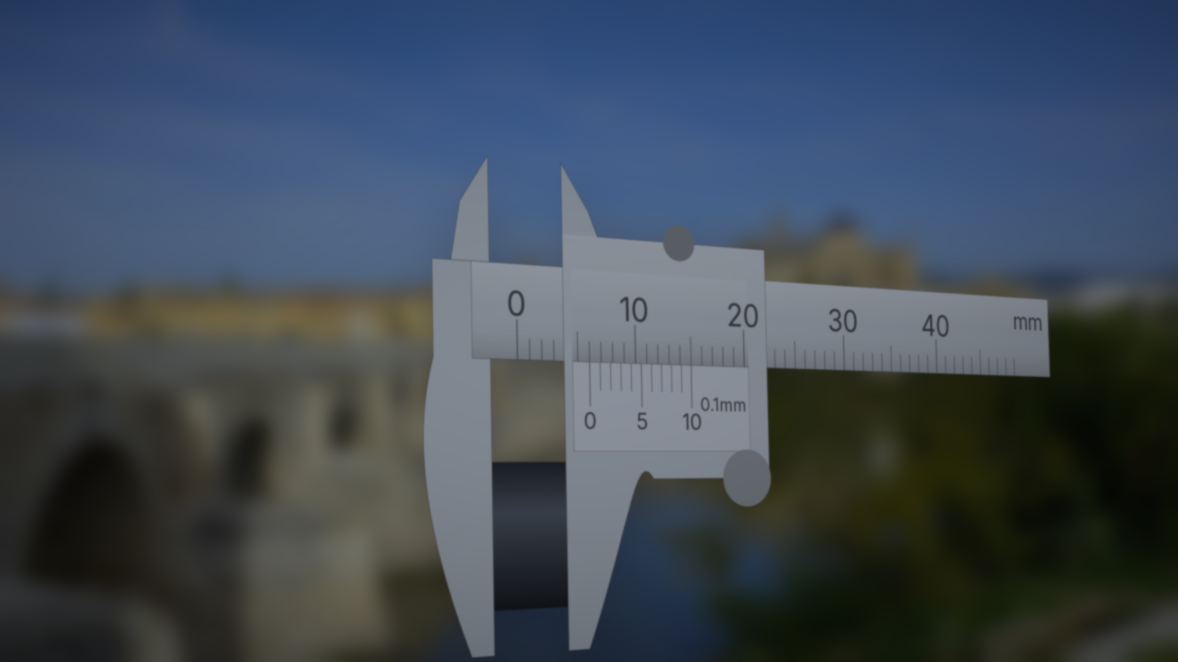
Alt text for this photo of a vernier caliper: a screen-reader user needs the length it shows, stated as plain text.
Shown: 6.0 mm
